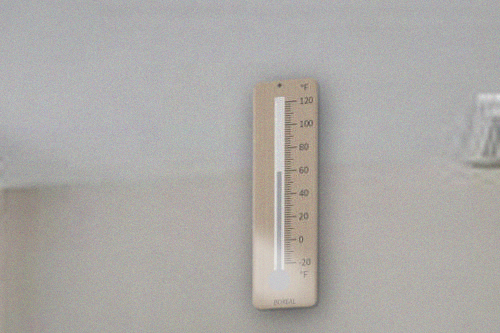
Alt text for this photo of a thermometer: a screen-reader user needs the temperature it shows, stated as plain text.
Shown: 60 °F
